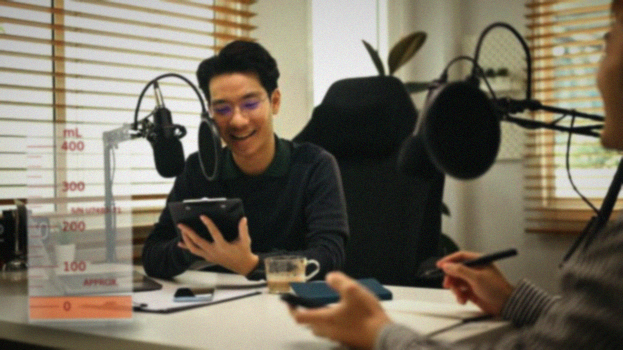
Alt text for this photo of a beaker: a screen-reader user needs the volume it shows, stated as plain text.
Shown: 25 mL
